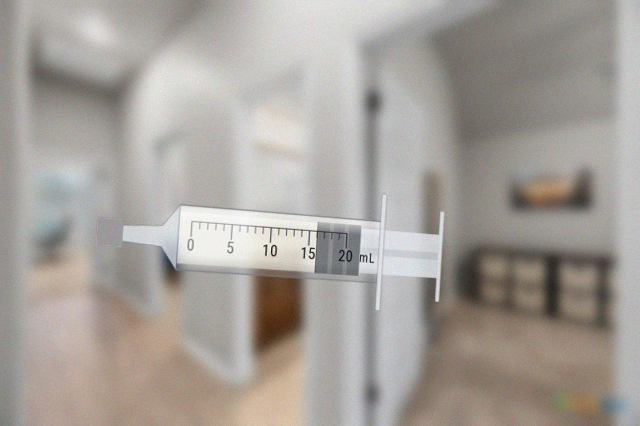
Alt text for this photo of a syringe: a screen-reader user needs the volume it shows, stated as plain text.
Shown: 16 mL
